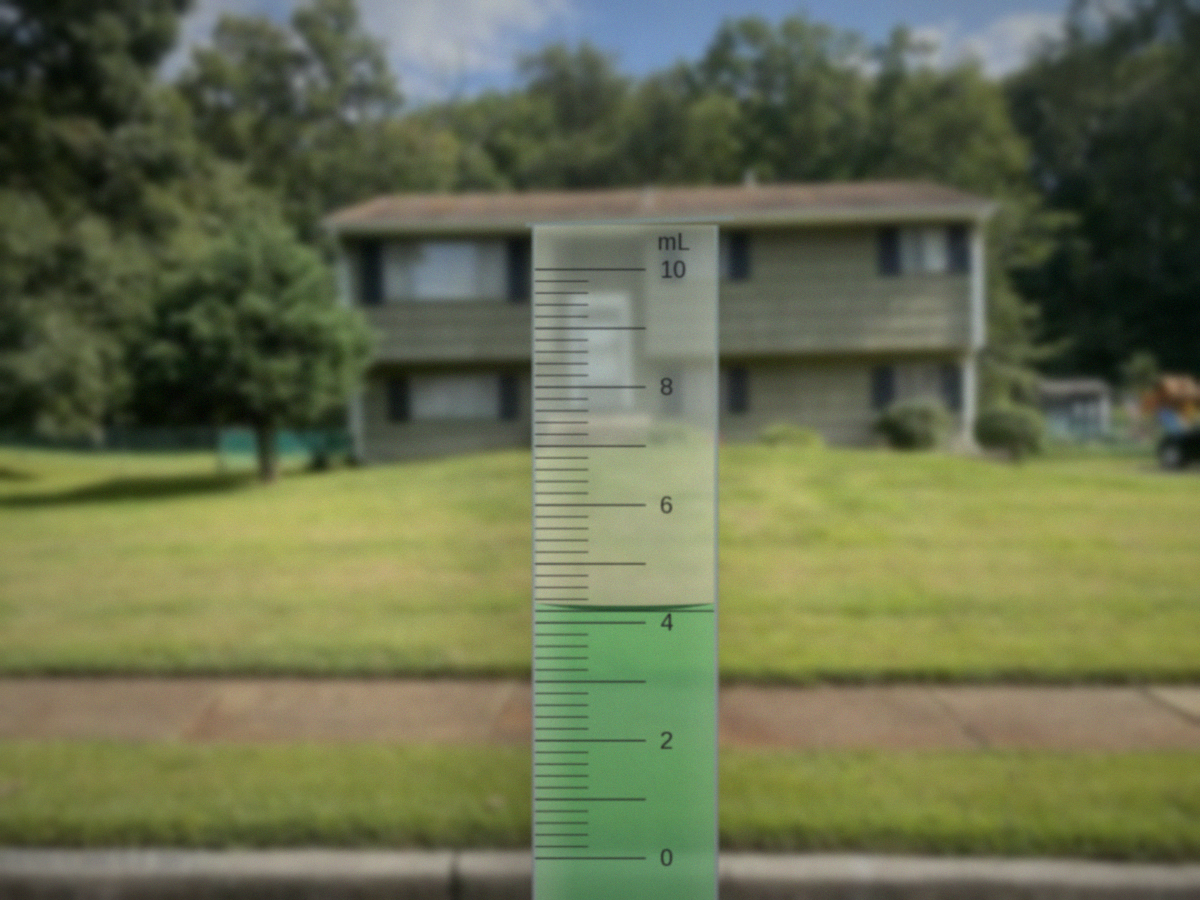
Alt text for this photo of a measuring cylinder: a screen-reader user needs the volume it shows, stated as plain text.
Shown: 4.2 mL
